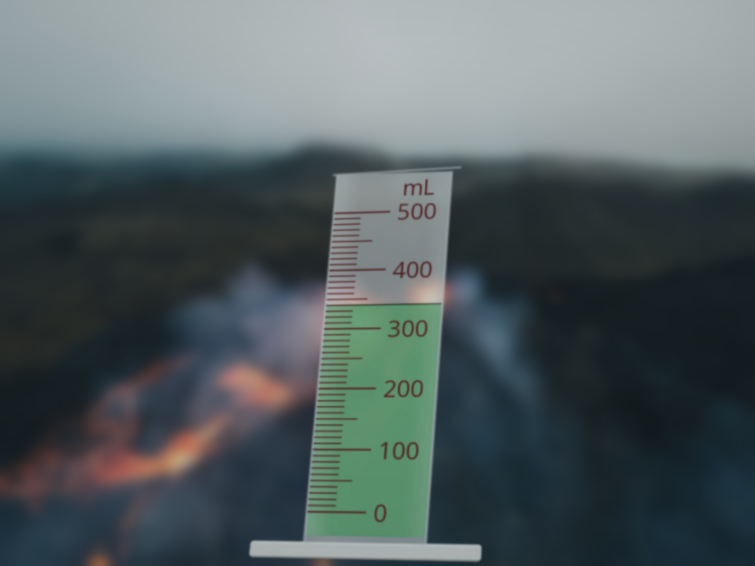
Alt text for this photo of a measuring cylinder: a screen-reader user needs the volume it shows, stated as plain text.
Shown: 340 mL
